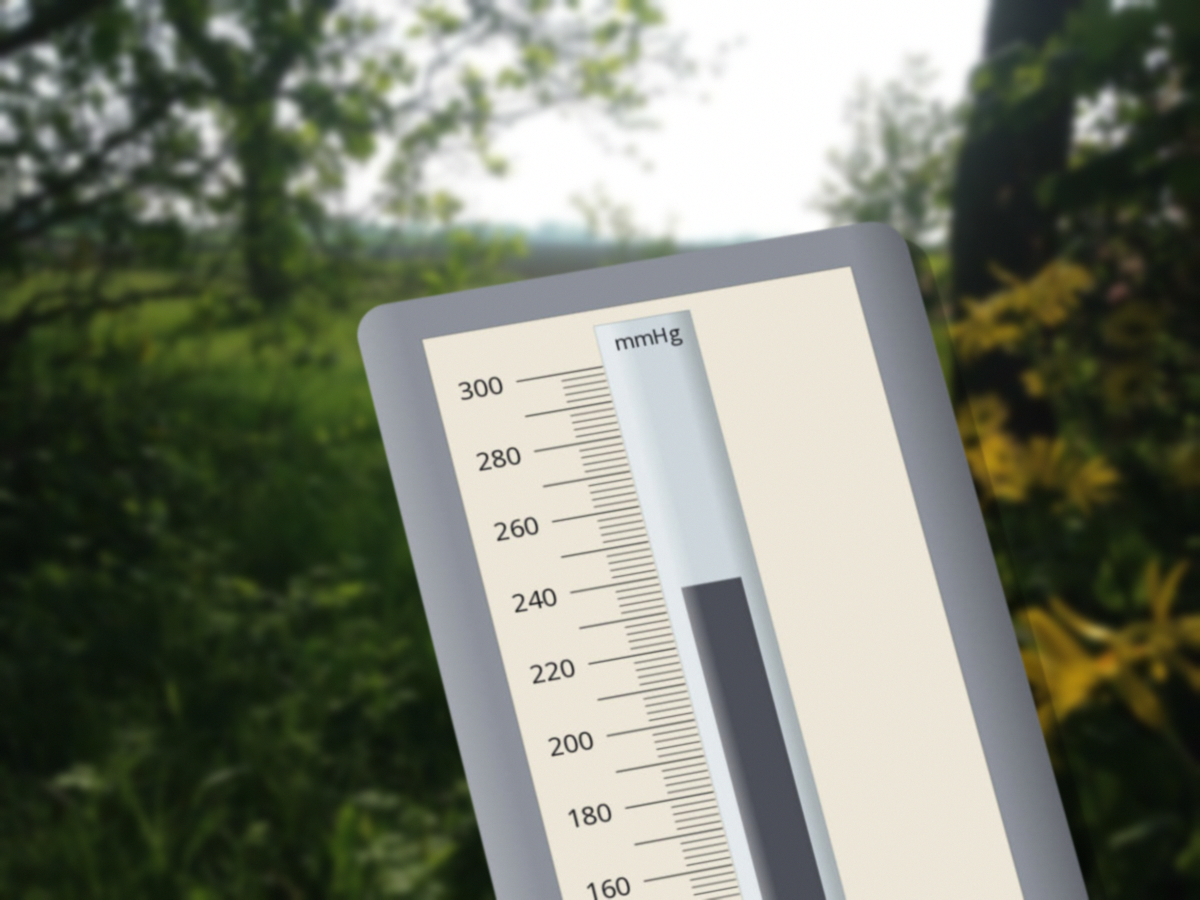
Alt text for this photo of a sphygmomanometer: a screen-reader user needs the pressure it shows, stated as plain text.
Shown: 236 mmHg
